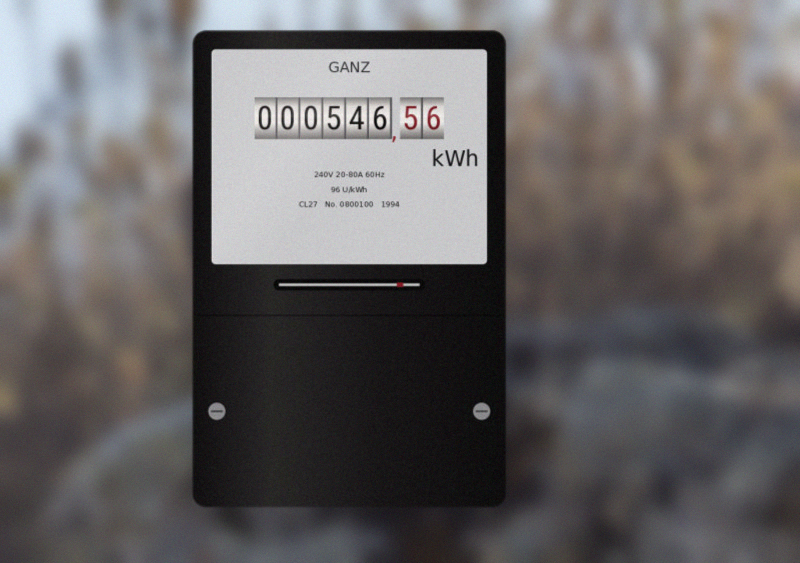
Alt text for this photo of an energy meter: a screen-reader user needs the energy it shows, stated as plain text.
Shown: 546.56 kWh
